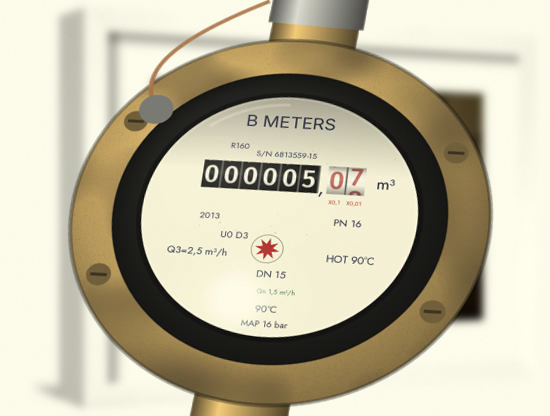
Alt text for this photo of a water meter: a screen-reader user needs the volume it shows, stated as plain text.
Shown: 5.07 m³
